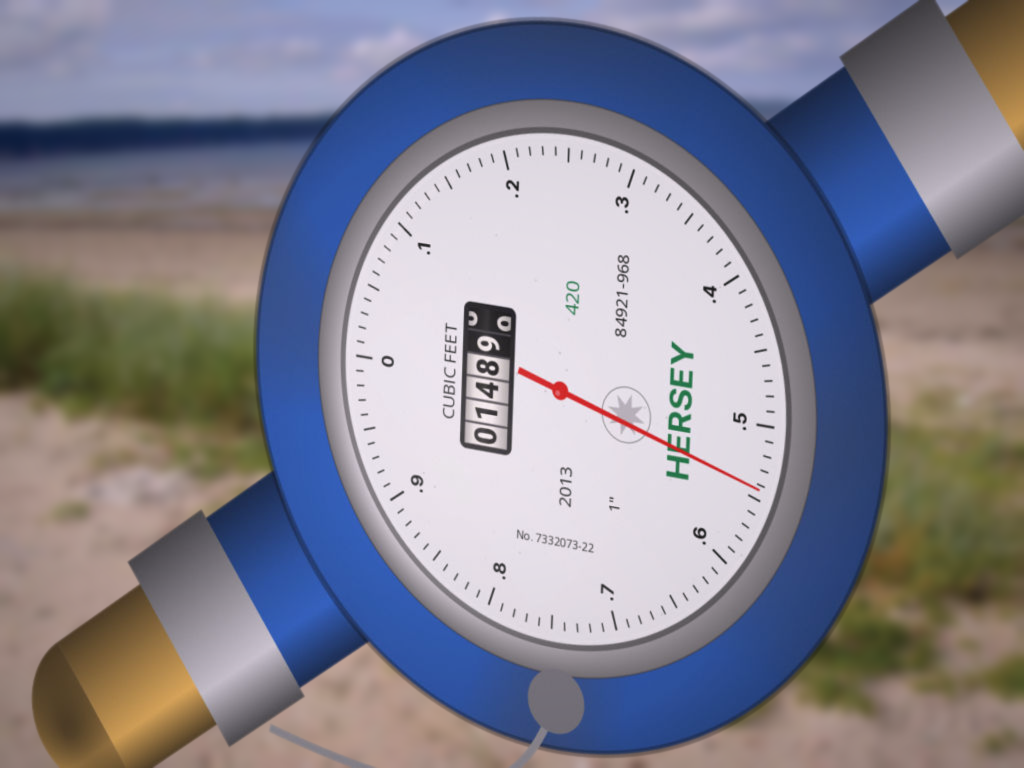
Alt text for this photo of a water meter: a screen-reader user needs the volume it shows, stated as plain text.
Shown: 14898.54 ft³
